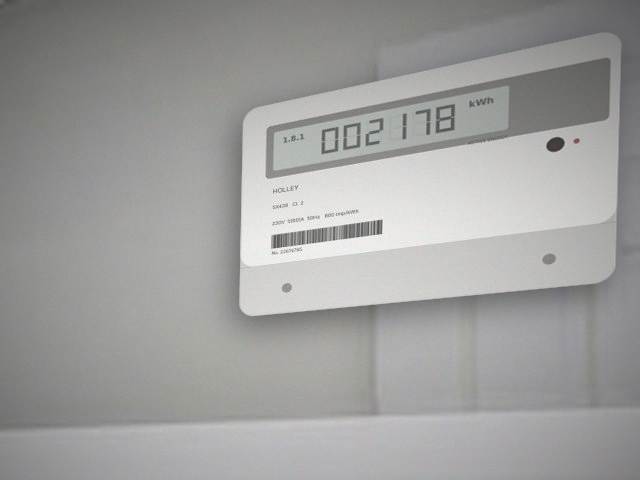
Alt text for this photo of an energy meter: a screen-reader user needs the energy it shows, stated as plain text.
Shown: 2178 kWh
